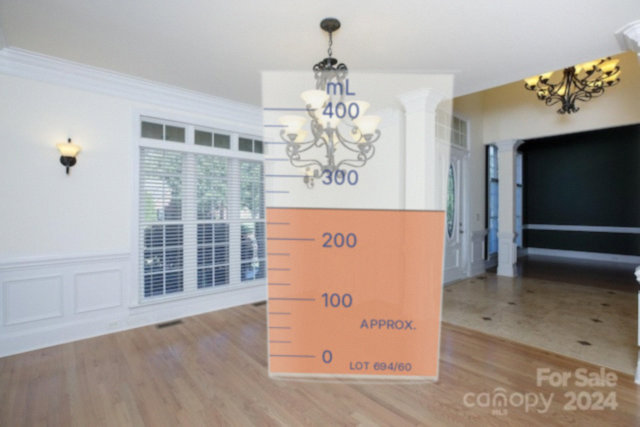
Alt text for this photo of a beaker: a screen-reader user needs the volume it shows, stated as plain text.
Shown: 250 mL
